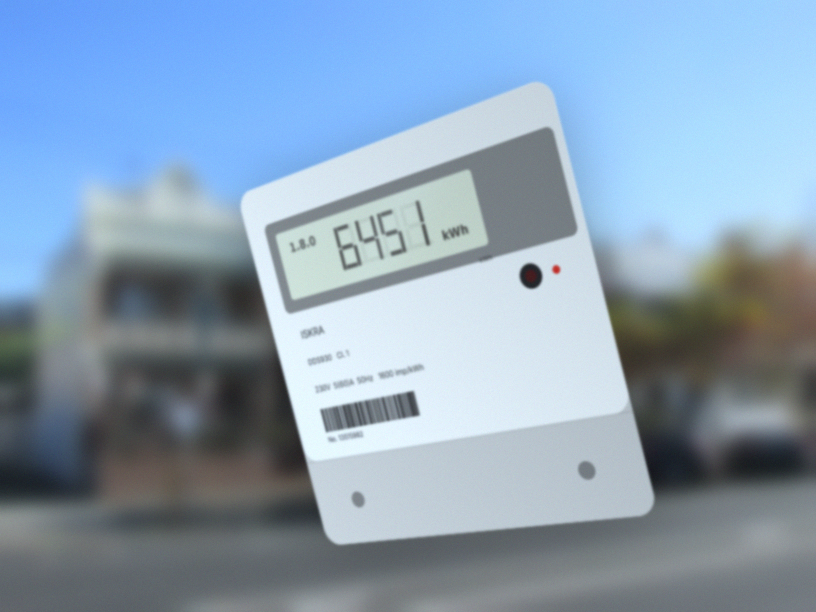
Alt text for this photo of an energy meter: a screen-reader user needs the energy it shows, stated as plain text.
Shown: 6451 kWh
